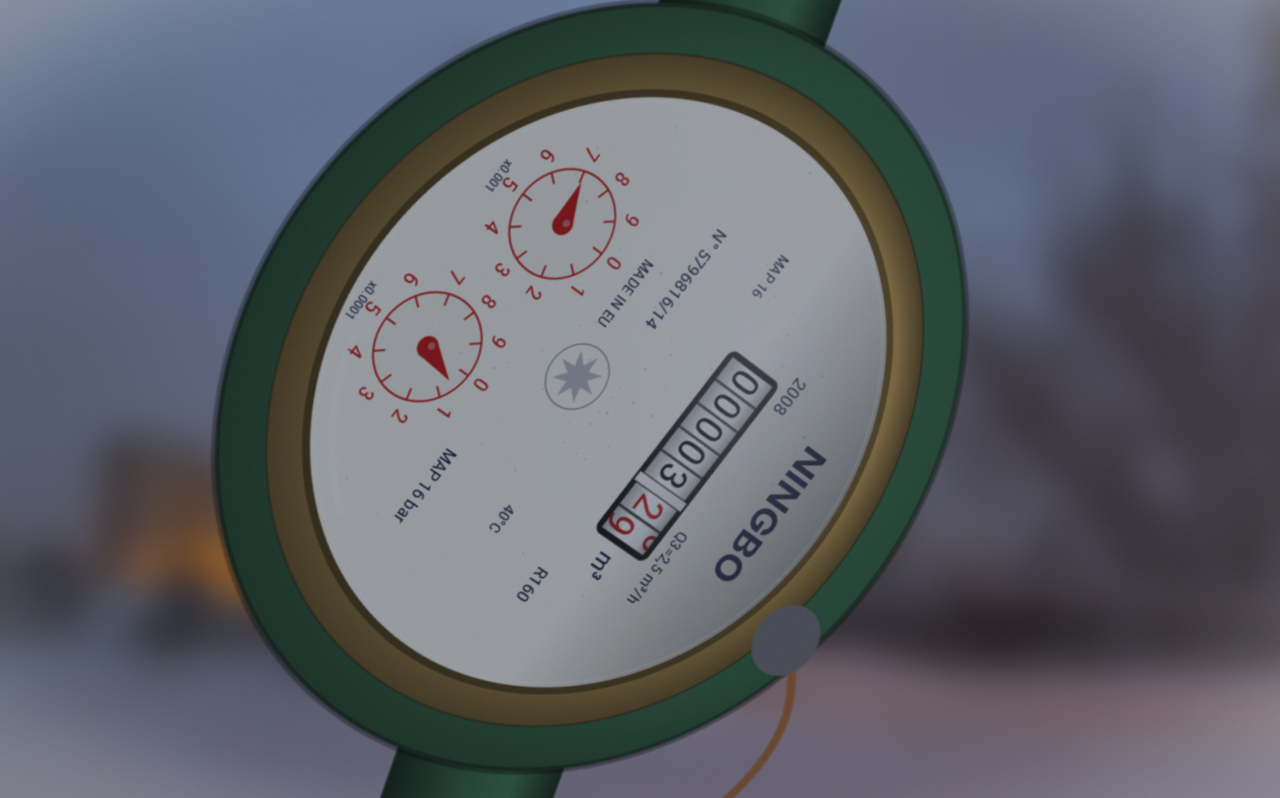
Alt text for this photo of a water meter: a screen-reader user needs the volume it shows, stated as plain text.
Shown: 3.2870 m³
